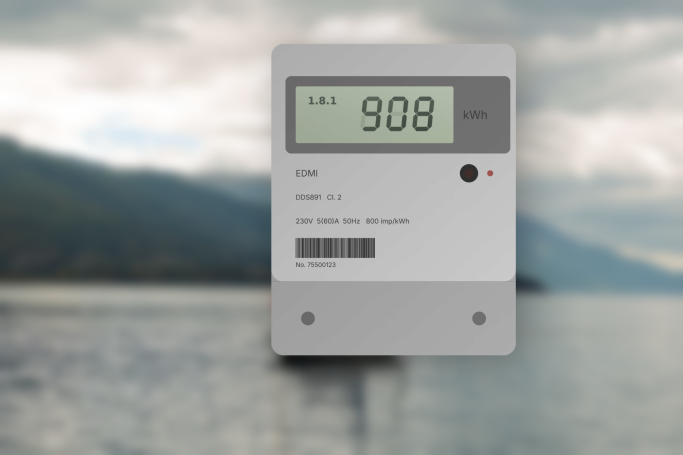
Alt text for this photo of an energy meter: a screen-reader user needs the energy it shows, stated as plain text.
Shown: 908 kWh
